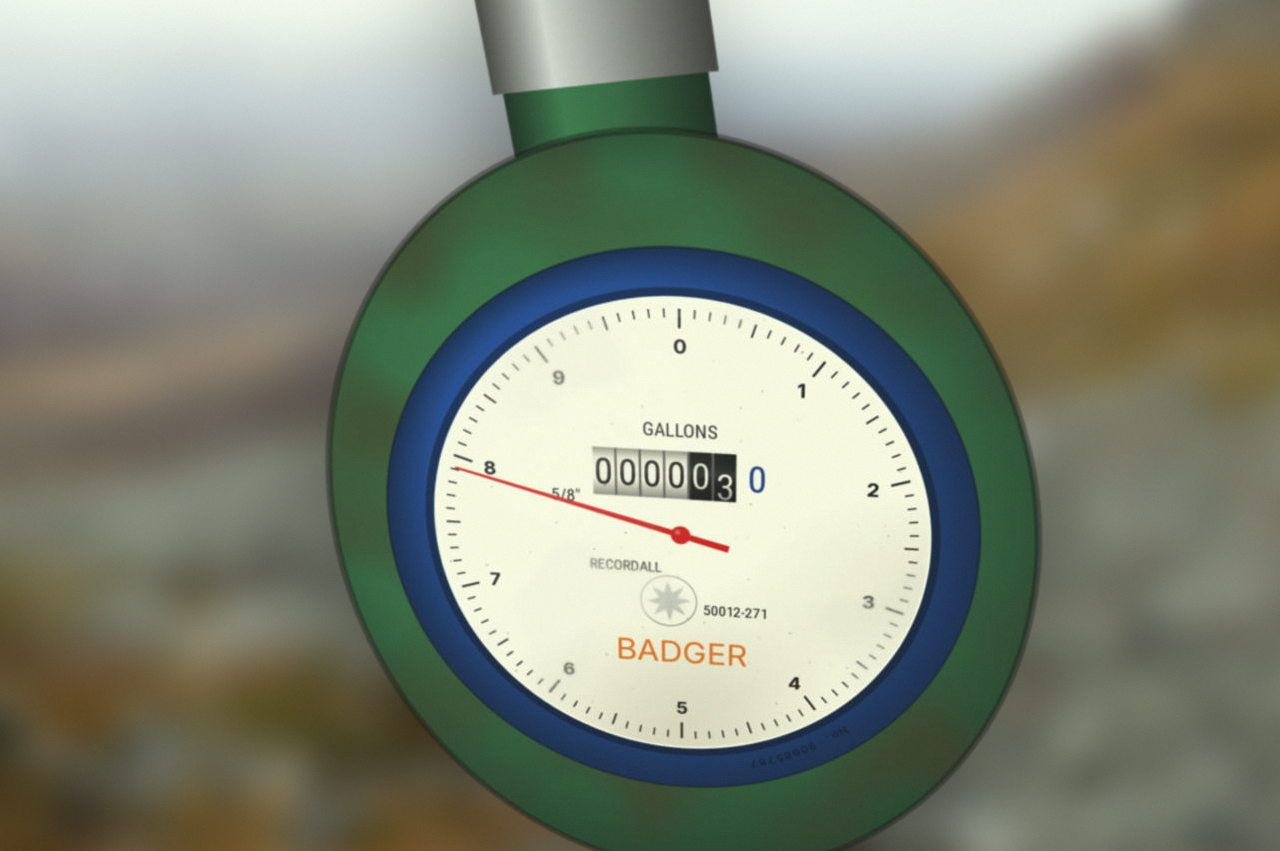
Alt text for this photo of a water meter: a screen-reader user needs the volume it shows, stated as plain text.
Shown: 27.9 gal
